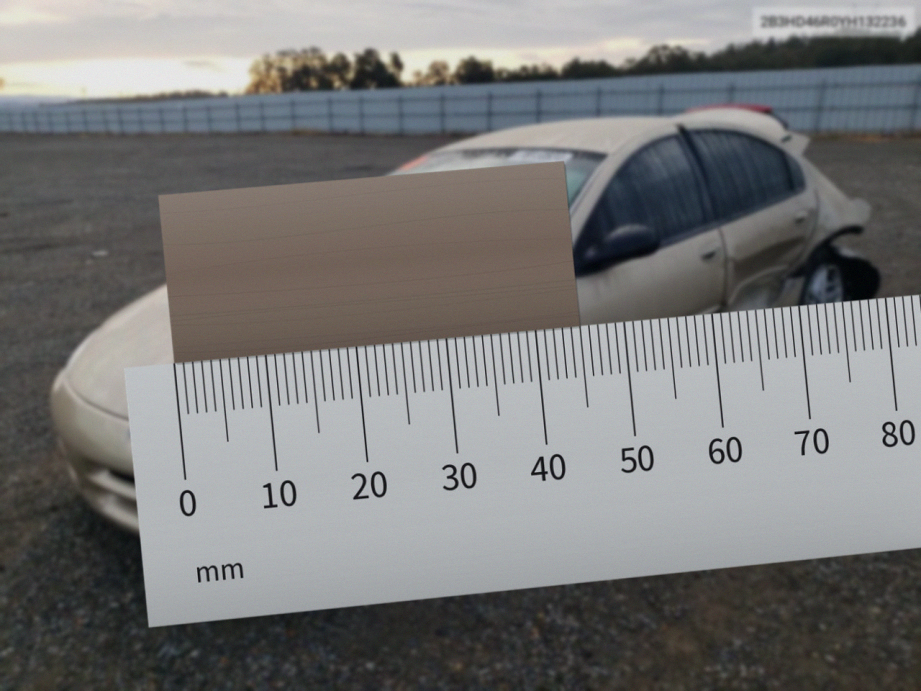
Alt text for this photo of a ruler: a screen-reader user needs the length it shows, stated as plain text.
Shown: 45 mm
